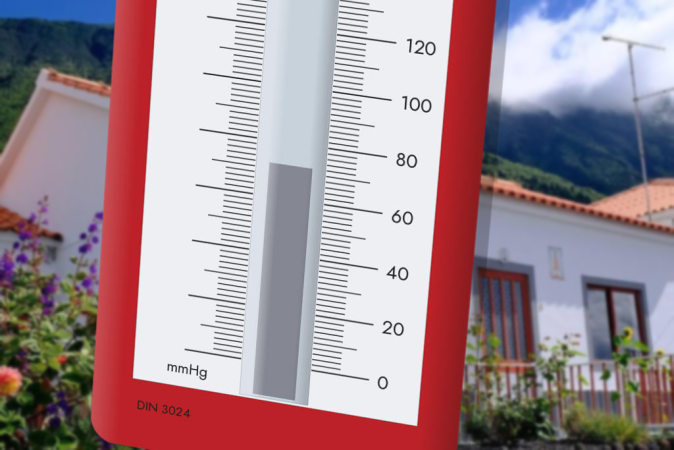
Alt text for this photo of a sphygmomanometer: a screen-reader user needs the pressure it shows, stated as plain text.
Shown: 72 mmHg
